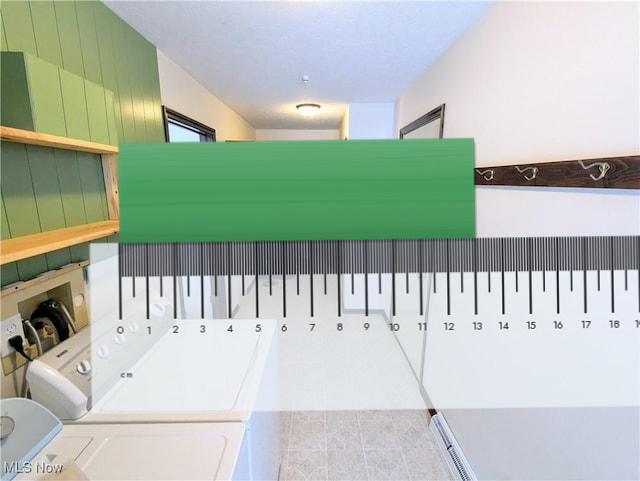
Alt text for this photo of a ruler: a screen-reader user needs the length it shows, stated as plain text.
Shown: 13 cm
